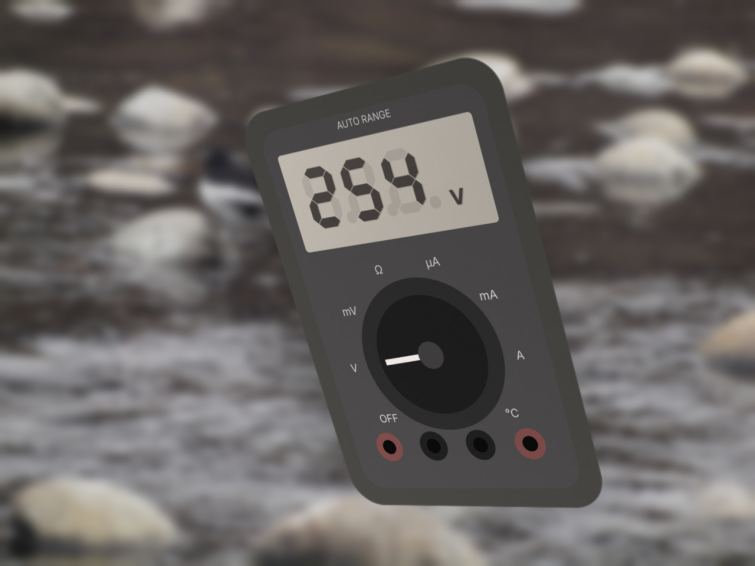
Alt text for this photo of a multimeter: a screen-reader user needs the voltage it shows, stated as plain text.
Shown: 254 V
